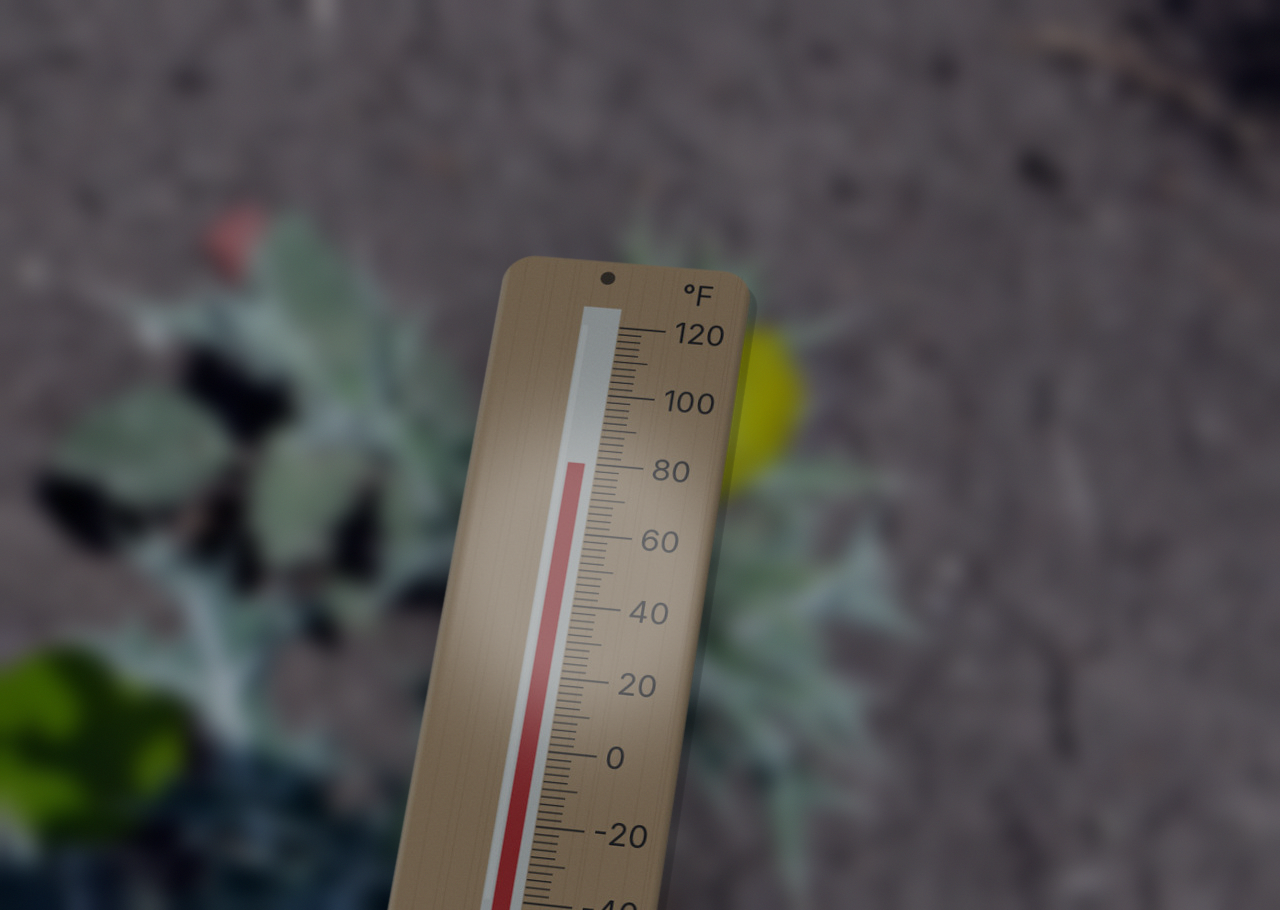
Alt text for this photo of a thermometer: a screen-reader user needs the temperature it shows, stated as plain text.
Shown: 80 °F
